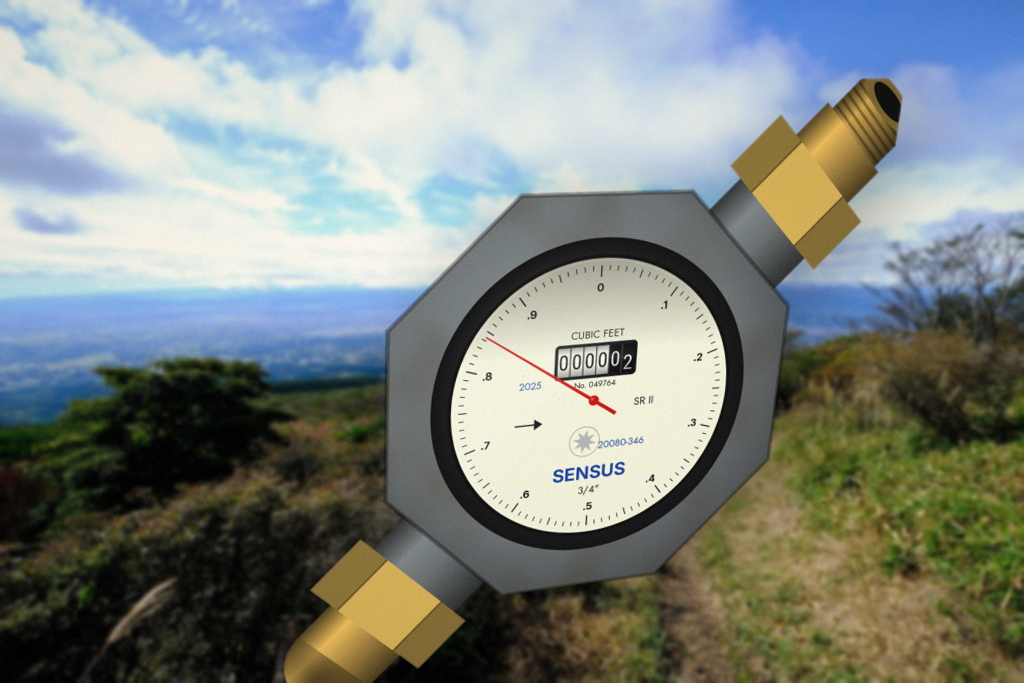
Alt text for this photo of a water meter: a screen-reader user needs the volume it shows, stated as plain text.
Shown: 1.84 ft³
